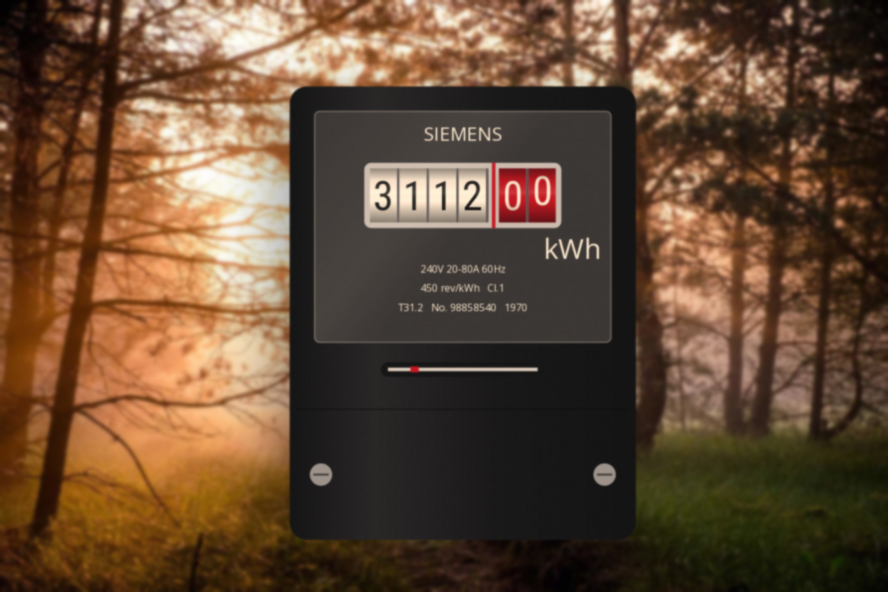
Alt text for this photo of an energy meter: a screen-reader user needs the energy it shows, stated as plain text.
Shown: 3112.00 kWh
